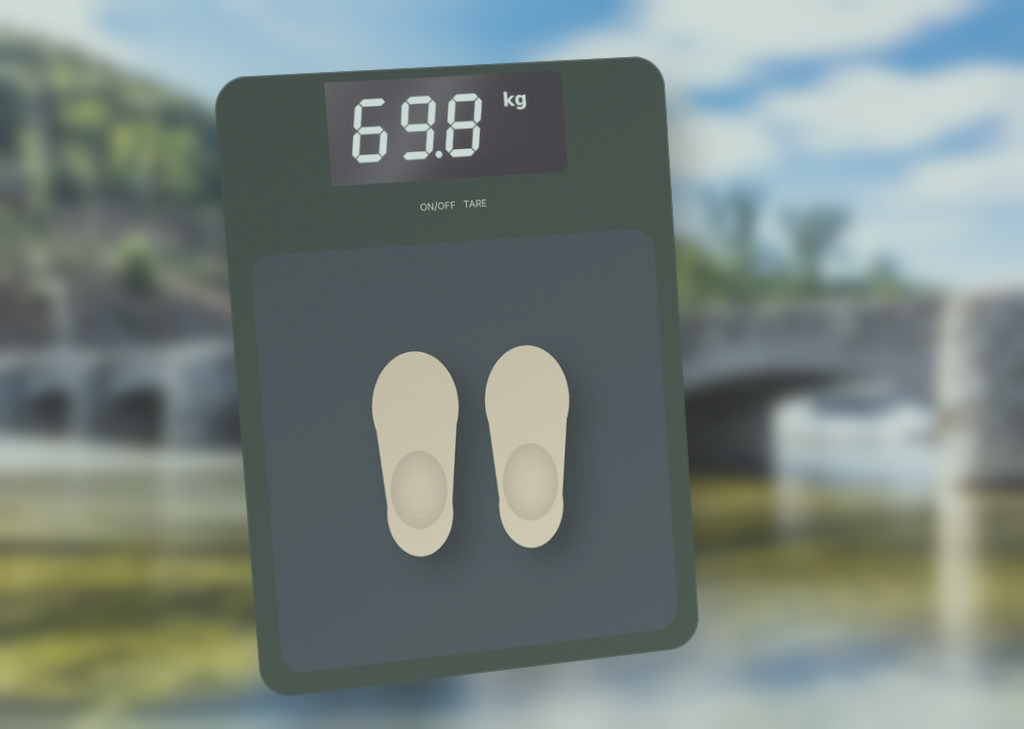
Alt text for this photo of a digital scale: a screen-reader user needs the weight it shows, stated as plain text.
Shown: 69.8 kg
